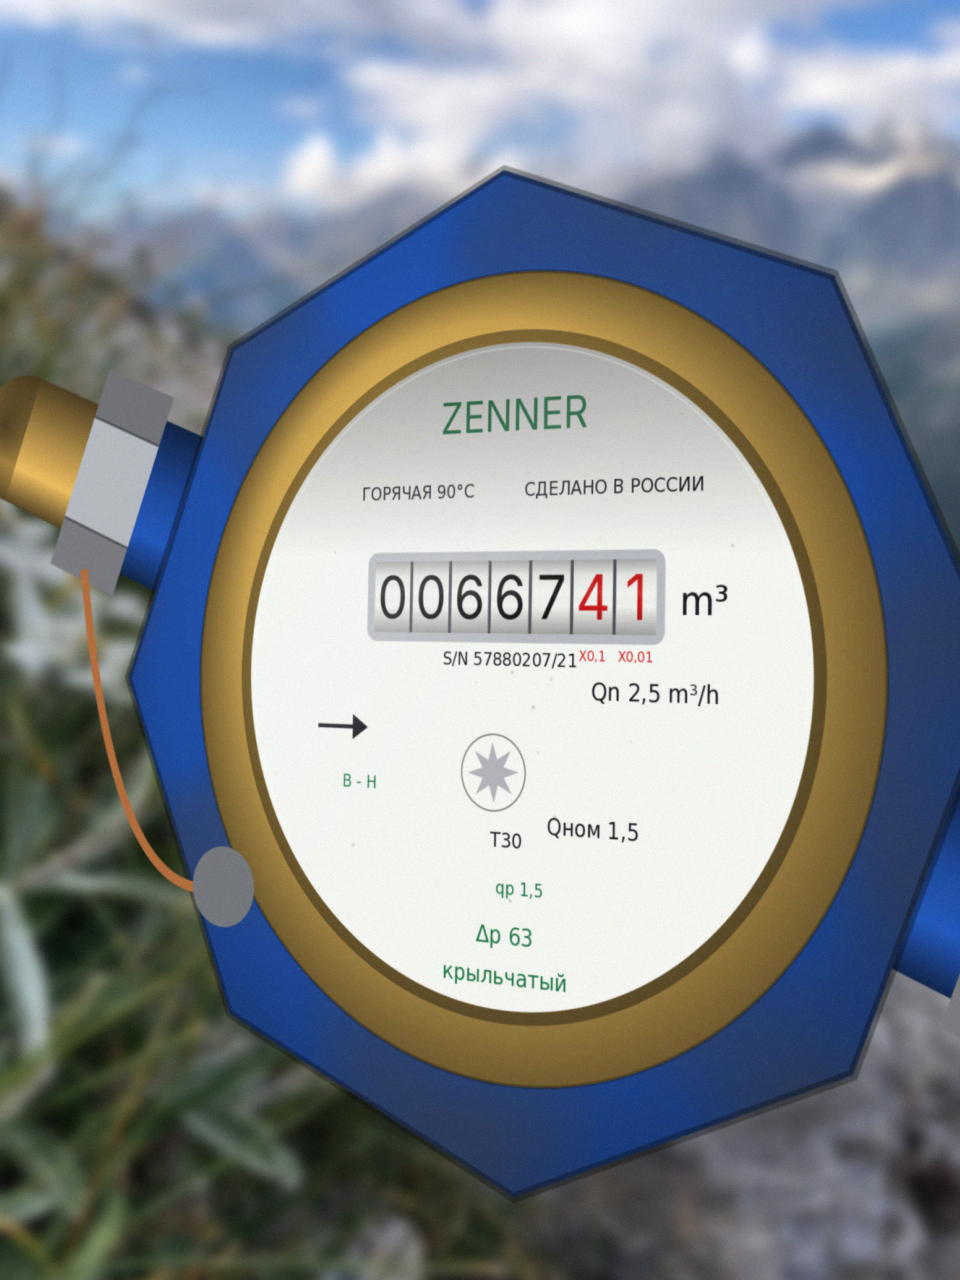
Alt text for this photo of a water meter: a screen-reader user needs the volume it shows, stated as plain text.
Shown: 667.41 m³
